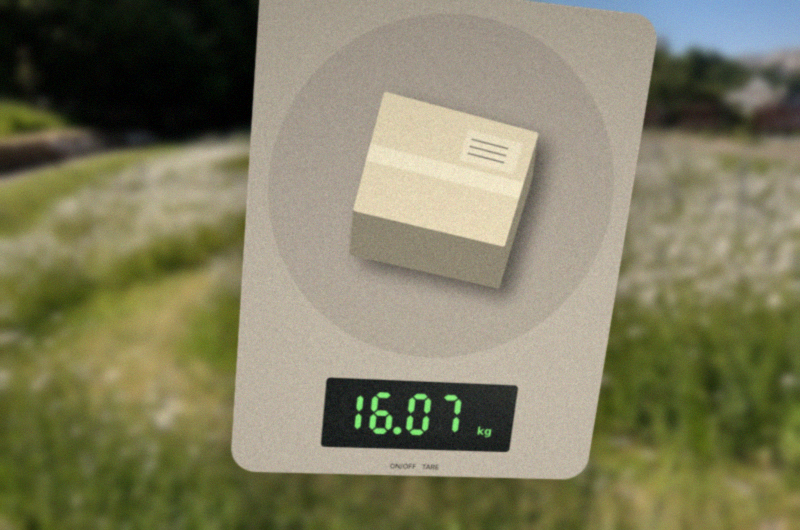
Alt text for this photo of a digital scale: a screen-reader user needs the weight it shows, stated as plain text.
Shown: 16.07 kg
